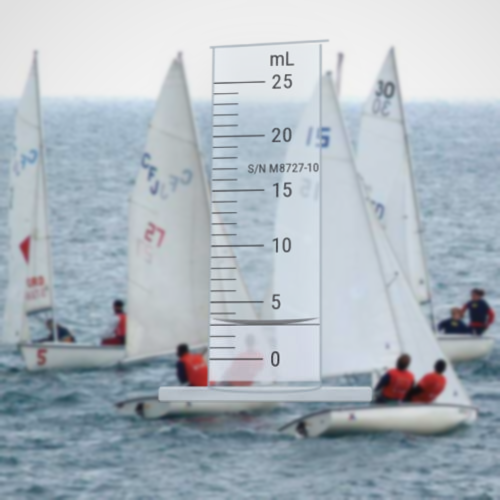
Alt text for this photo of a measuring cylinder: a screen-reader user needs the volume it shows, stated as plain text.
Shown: 3 mL
